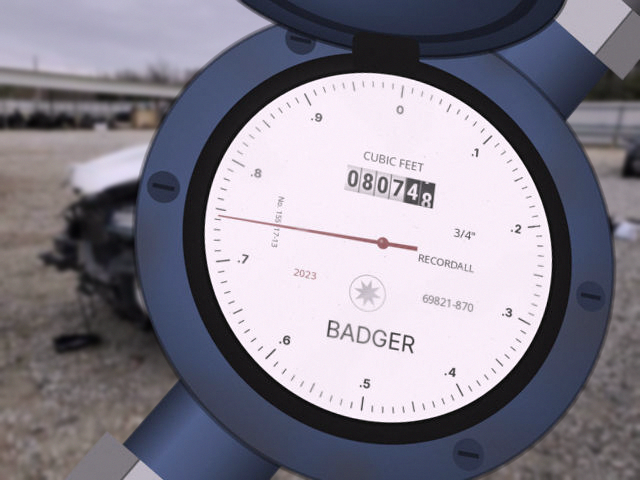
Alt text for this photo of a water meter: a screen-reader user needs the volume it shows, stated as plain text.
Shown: 80747.74 ft³
